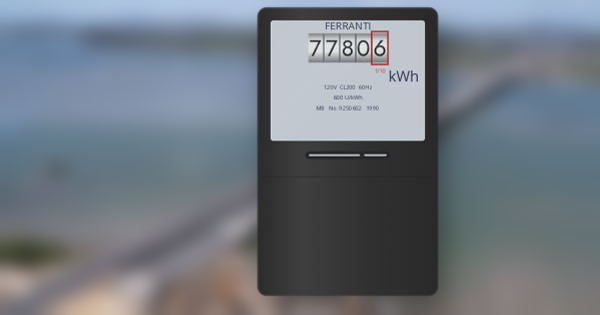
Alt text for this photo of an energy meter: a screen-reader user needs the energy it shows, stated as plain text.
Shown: 7780.6 kWh
